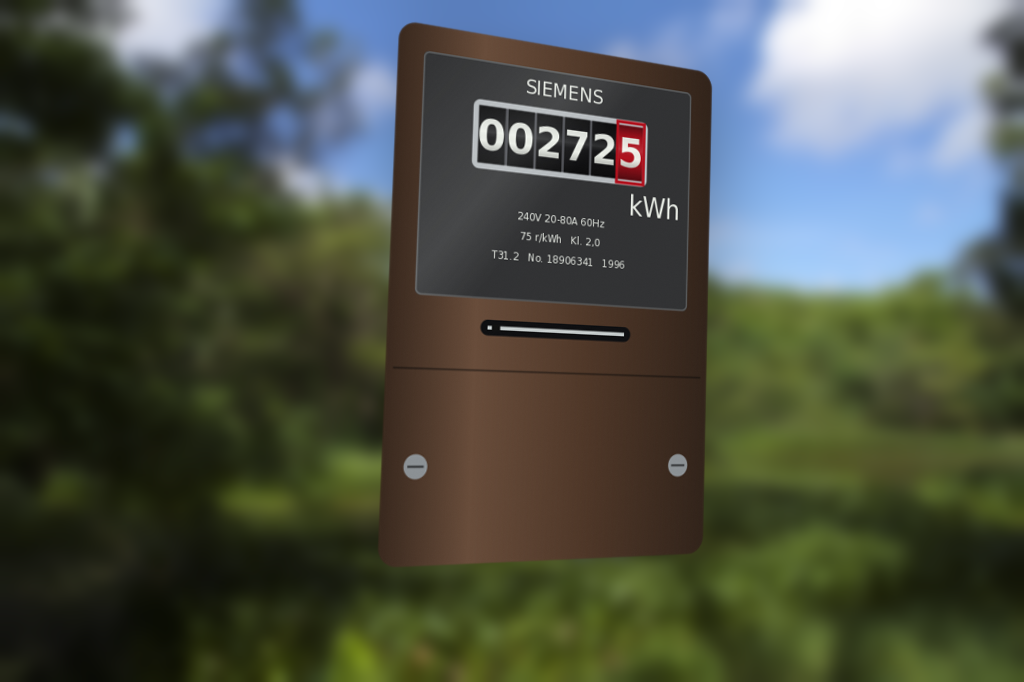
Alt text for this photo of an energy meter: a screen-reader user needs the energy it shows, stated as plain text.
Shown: 272.5 kWh
